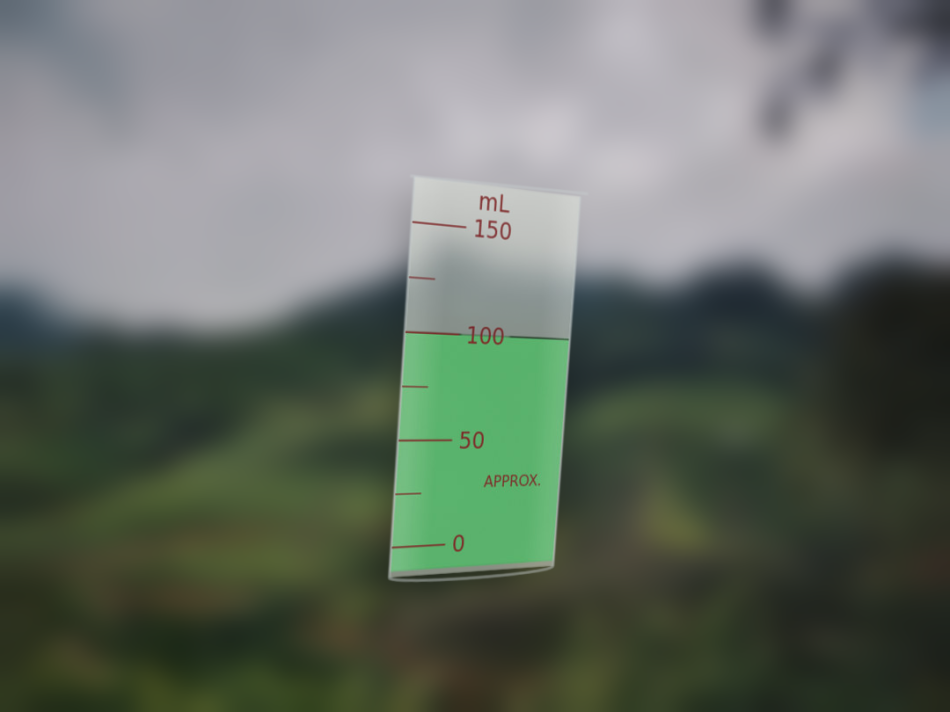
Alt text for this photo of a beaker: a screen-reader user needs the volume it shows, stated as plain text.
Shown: 100 mL
